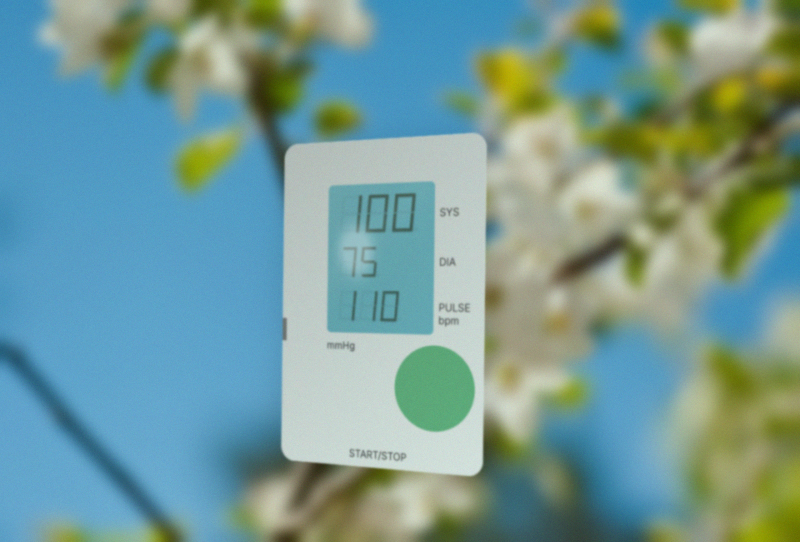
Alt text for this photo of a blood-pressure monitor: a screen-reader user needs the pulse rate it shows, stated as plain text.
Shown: 110 bpm
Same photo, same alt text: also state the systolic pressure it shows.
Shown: 100 mmHg
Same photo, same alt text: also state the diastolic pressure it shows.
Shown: 75 mmHg
